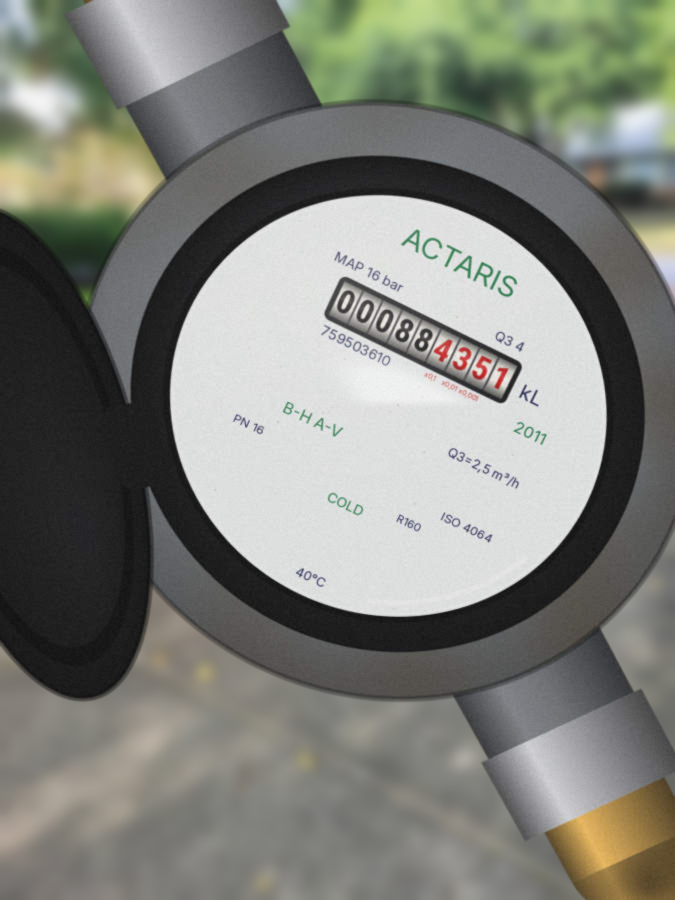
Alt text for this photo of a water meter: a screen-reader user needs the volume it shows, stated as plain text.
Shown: 88.4351 kL
